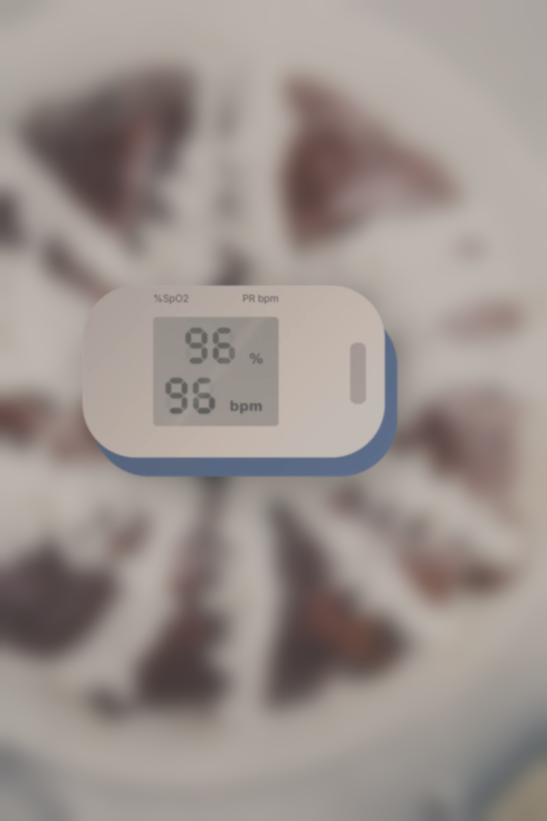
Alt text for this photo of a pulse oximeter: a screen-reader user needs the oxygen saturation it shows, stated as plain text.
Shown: 96 %
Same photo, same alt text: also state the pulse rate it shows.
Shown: 96 bpm
